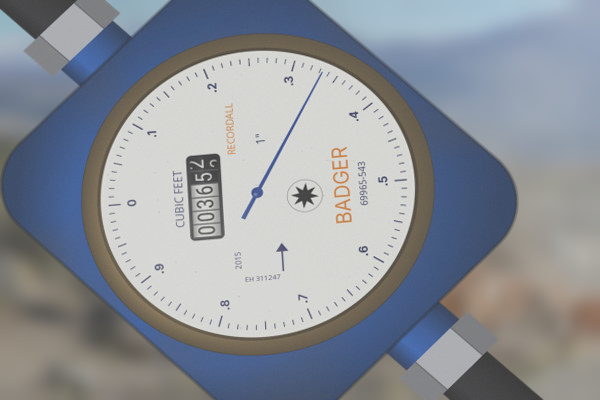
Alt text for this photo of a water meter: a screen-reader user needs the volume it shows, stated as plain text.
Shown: 3652.33 ft³
